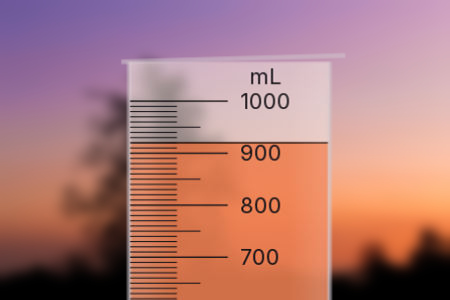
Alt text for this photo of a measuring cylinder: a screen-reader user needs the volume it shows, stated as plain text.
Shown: 920 mL
